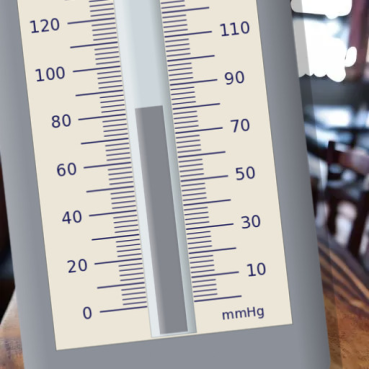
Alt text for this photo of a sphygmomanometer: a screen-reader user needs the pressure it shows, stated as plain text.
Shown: 82 mmHg
